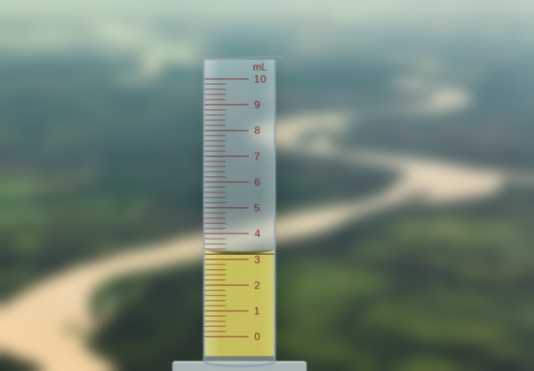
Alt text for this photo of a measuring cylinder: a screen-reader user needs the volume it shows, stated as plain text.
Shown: 3.2 mL
